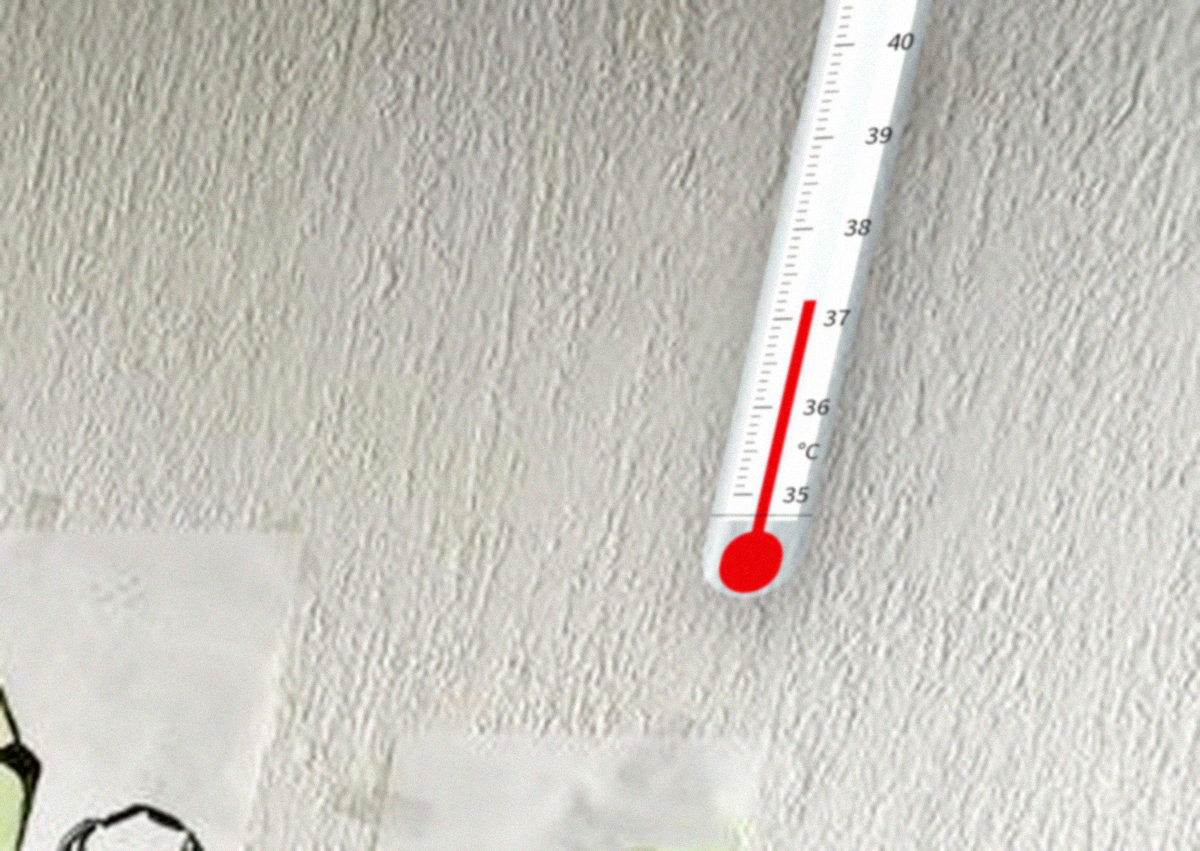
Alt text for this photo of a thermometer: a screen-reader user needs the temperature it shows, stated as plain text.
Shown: 37.2 °C
